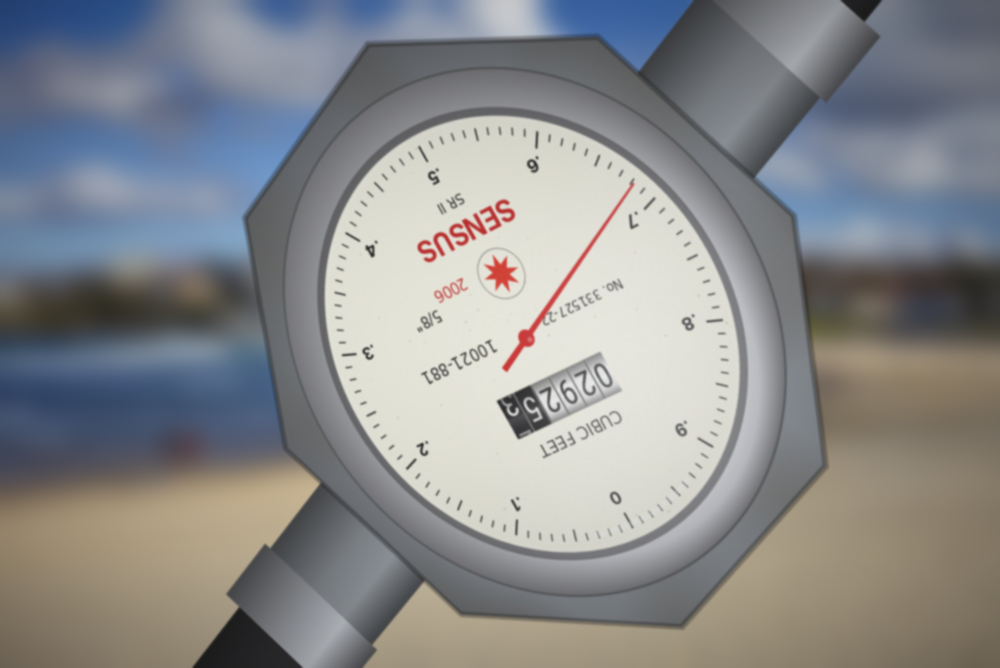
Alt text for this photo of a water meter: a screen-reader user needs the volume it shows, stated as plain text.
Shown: 29252.68 ft³
